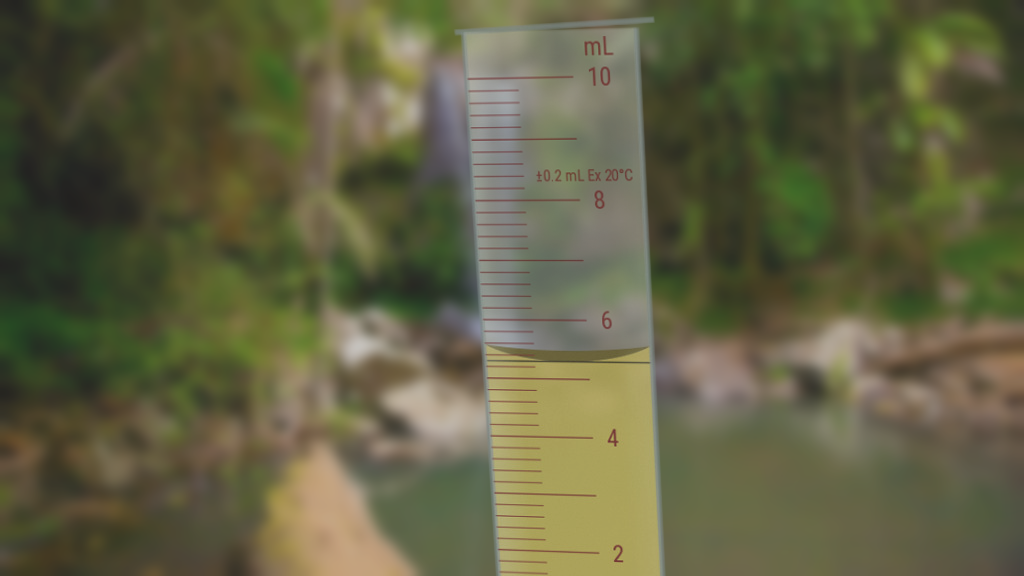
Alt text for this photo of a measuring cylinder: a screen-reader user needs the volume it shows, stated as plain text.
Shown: 5.3 mL
